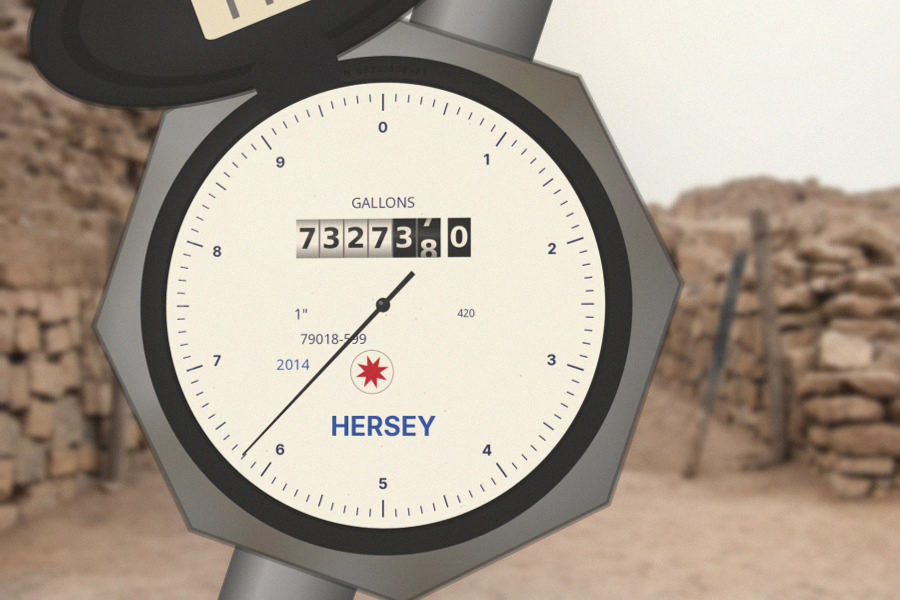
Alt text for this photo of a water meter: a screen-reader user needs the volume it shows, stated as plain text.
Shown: 7327376.2 gal
